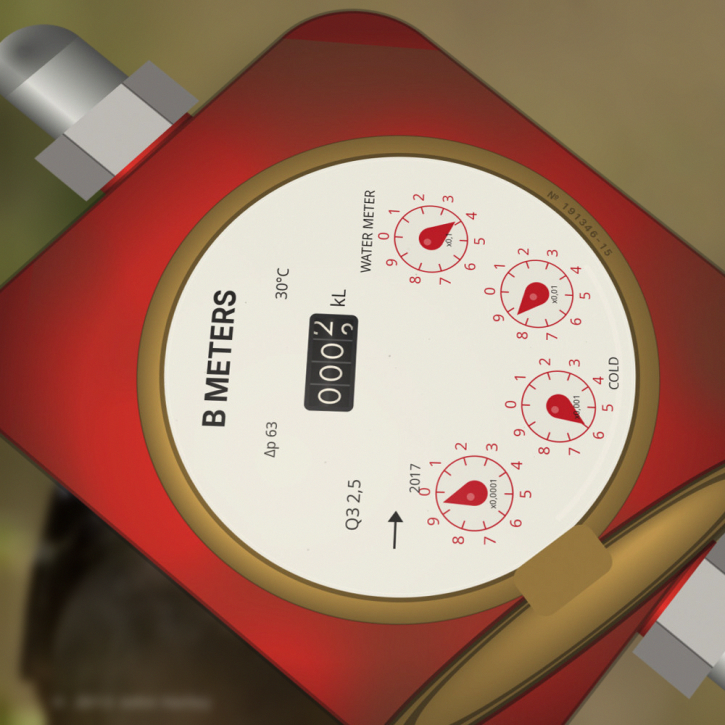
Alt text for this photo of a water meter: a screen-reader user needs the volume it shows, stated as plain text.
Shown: 2.3859 kL
